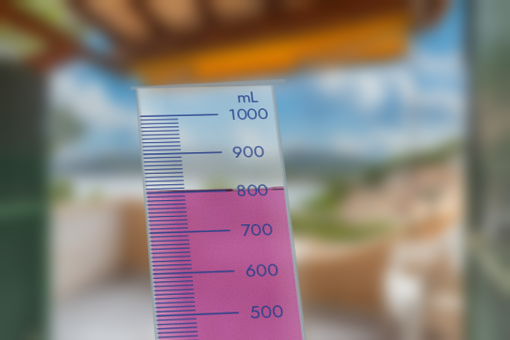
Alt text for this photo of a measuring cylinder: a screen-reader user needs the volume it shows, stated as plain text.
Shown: 800 mL
